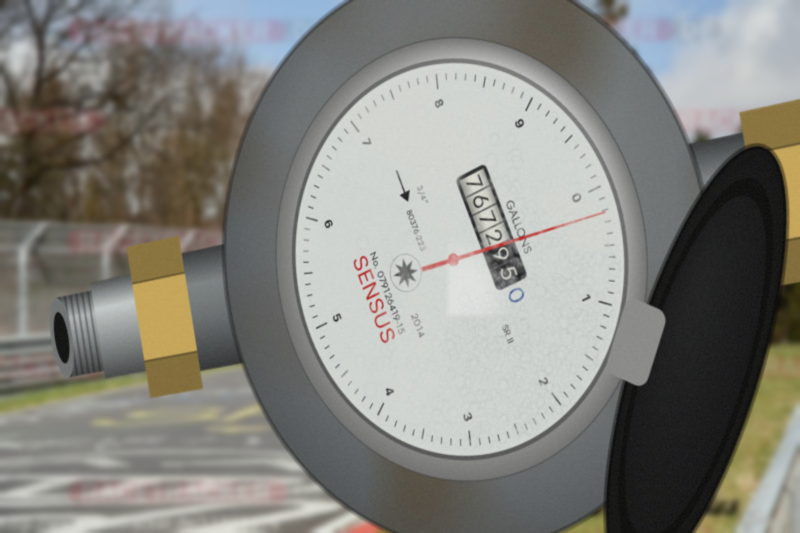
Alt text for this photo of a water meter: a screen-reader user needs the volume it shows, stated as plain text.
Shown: 7672950.2 gal
